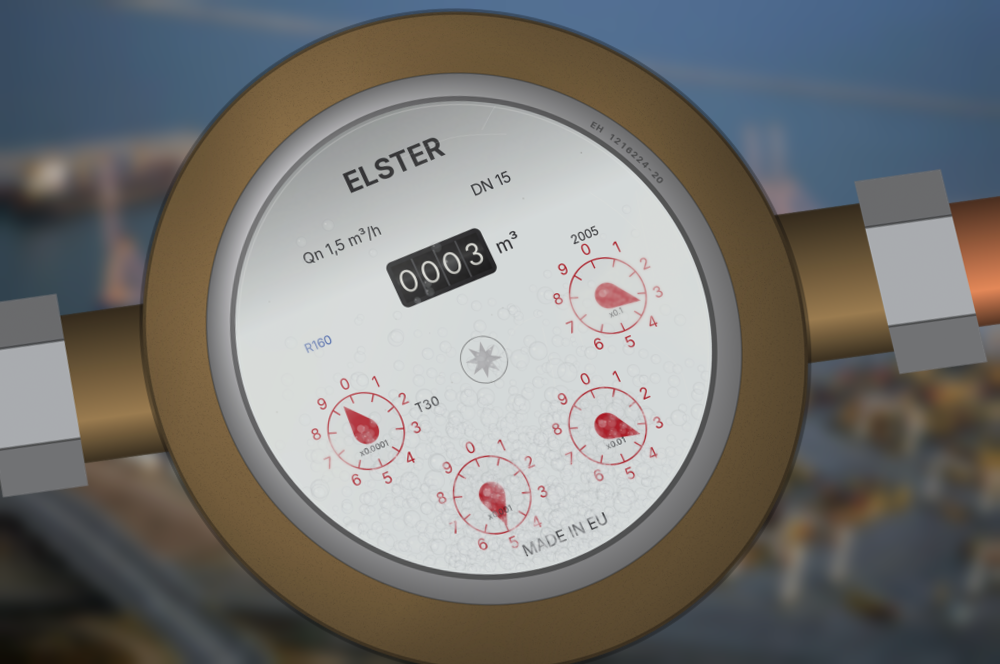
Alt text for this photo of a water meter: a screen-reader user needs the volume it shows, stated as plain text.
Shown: 3.3349 m³
